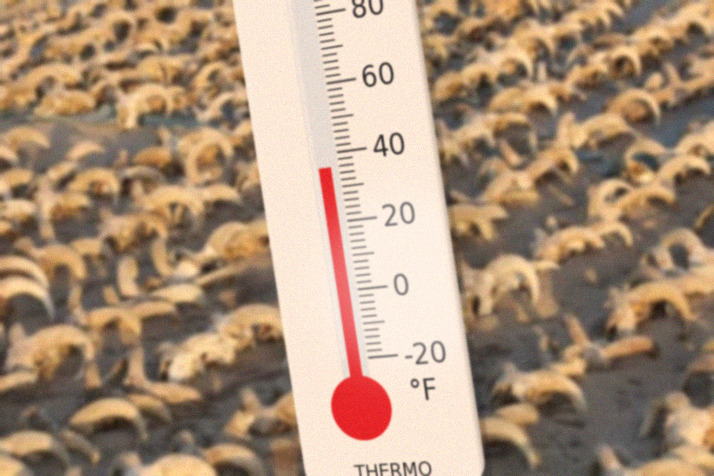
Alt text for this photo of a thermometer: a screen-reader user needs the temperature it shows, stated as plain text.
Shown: 36 °F
